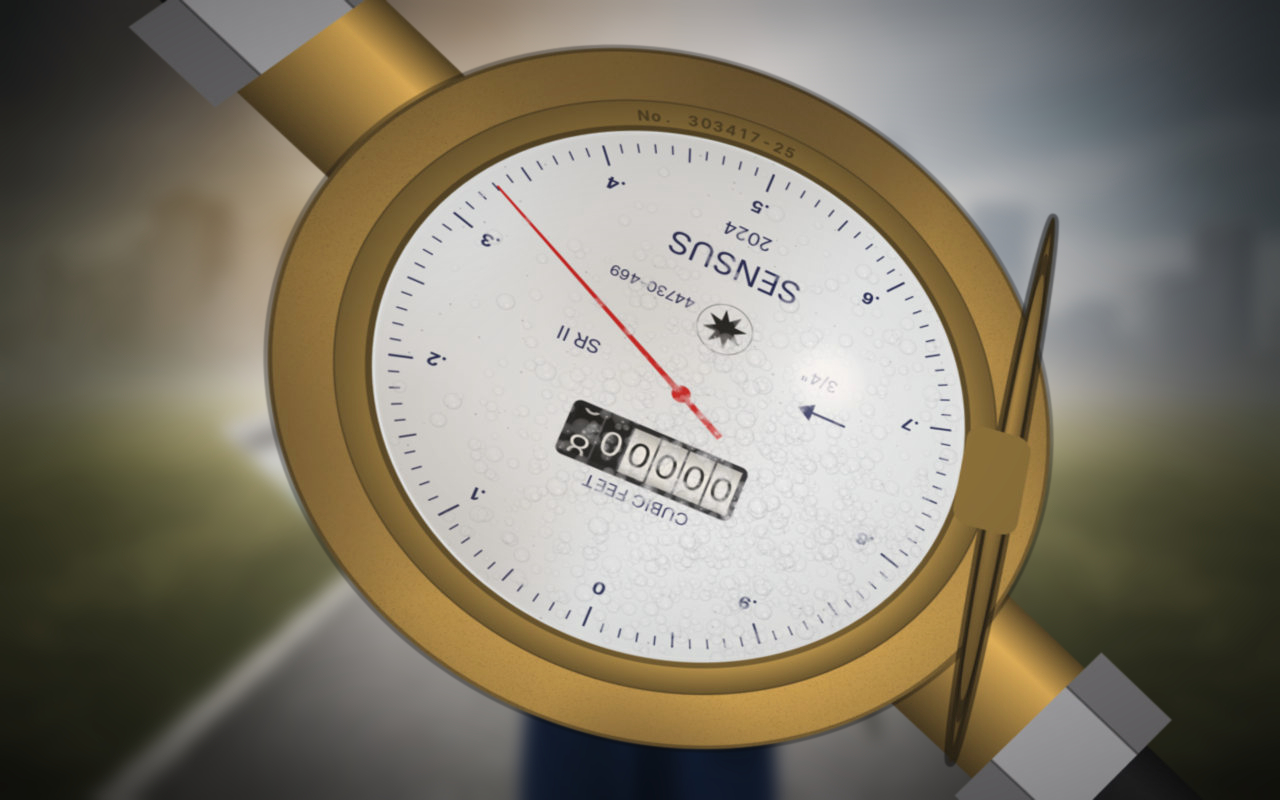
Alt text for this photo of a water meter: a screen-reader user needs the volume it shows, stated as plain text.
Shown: 8.33 ft³
